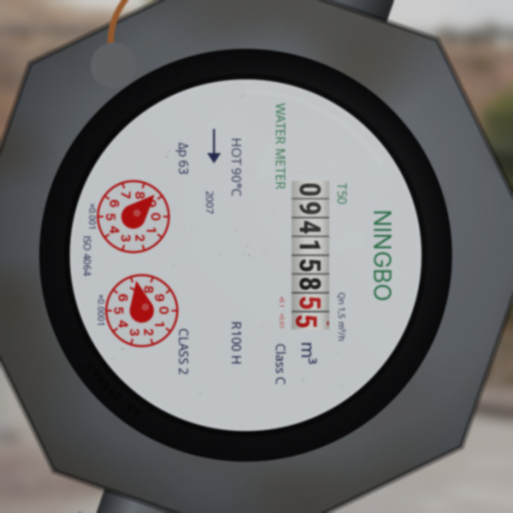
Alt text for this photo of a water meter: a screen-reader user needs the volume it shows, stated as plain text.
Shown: 94158.5487 m³
